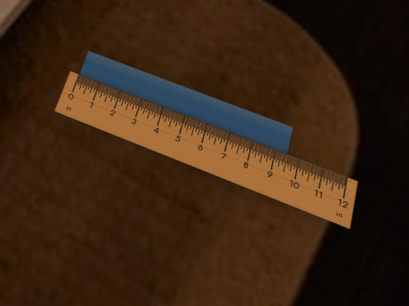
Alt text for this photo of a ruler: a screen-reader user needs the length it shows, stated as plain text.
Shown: 9.5 in
